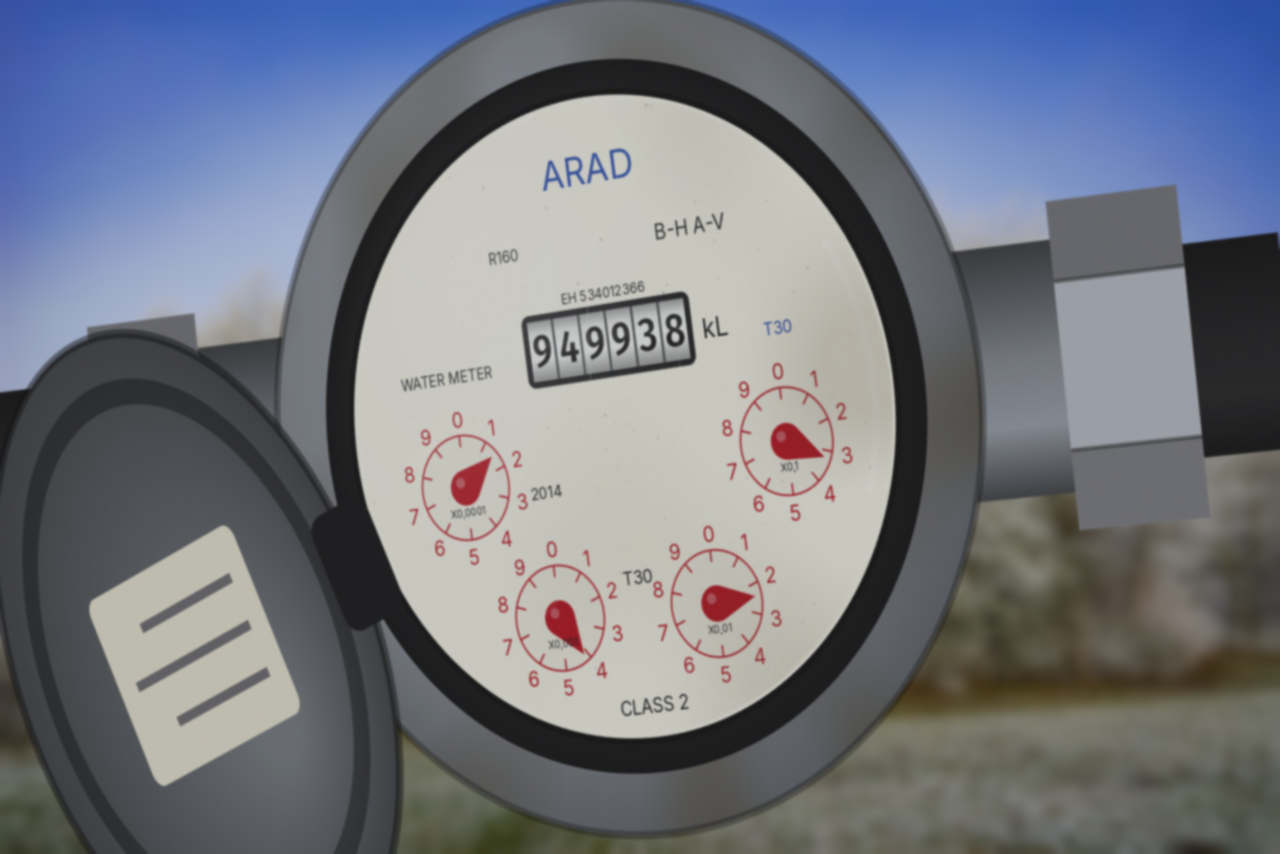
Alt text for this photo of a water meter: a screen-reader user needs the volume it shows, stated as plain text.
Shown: 949938.3241 kL
